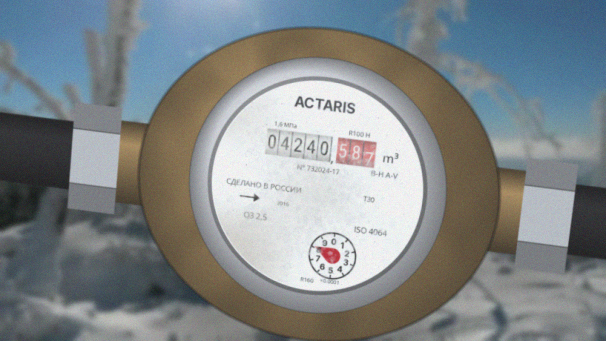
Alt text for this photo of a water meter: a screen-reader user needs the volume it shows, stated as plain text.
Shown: 4240.5868 m³
